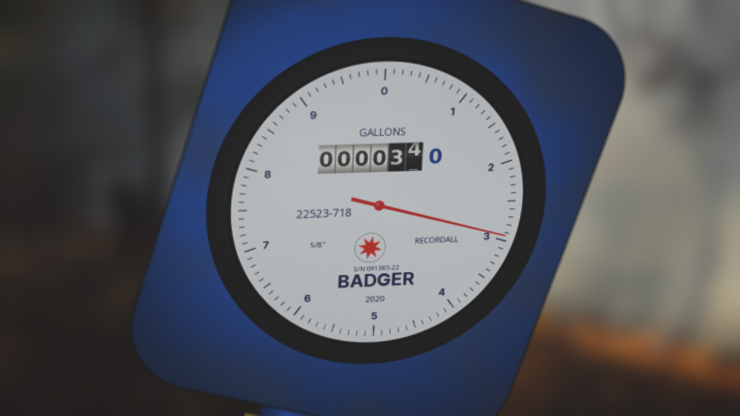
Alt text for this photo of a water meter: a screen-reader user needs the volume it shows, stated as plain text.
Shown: 342.9 gal
